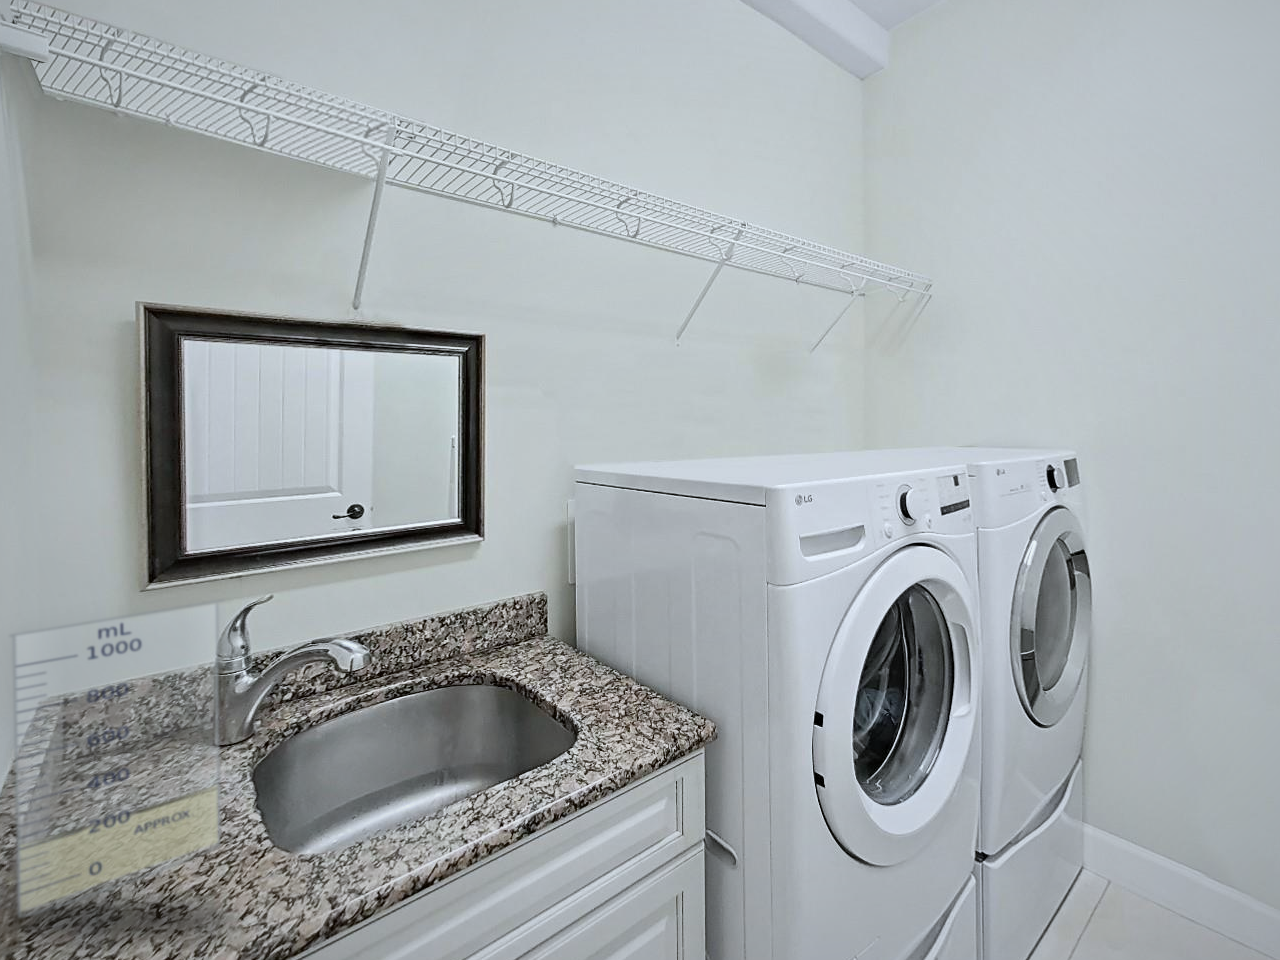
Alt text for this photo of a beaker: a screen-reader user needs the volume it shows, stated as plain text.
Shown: 200 mL
